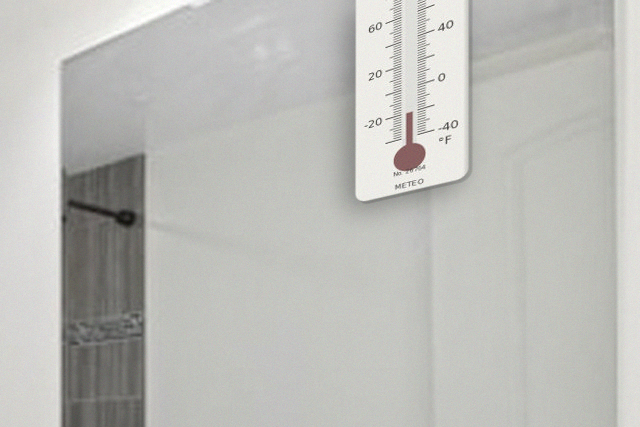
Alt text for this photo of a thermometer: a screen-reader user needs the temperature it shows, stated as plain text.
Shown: -20 °F
